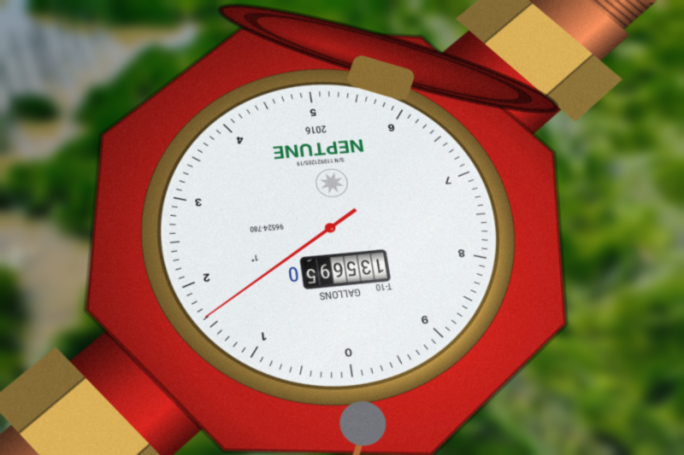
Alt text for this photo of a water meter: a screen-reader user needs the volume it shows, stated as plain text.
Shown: 1356951.6 gal
